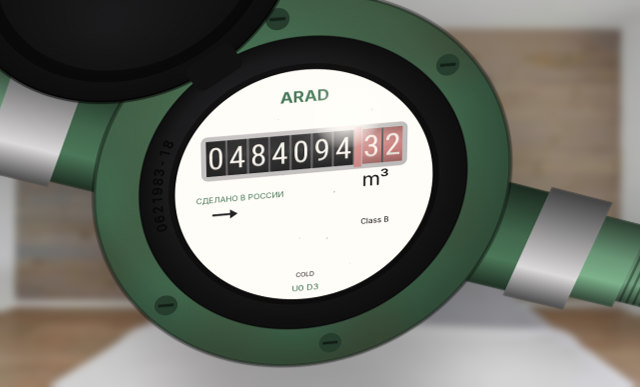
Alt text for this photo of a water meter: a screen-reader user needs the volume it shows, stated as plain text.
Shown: 484094.32 m³
